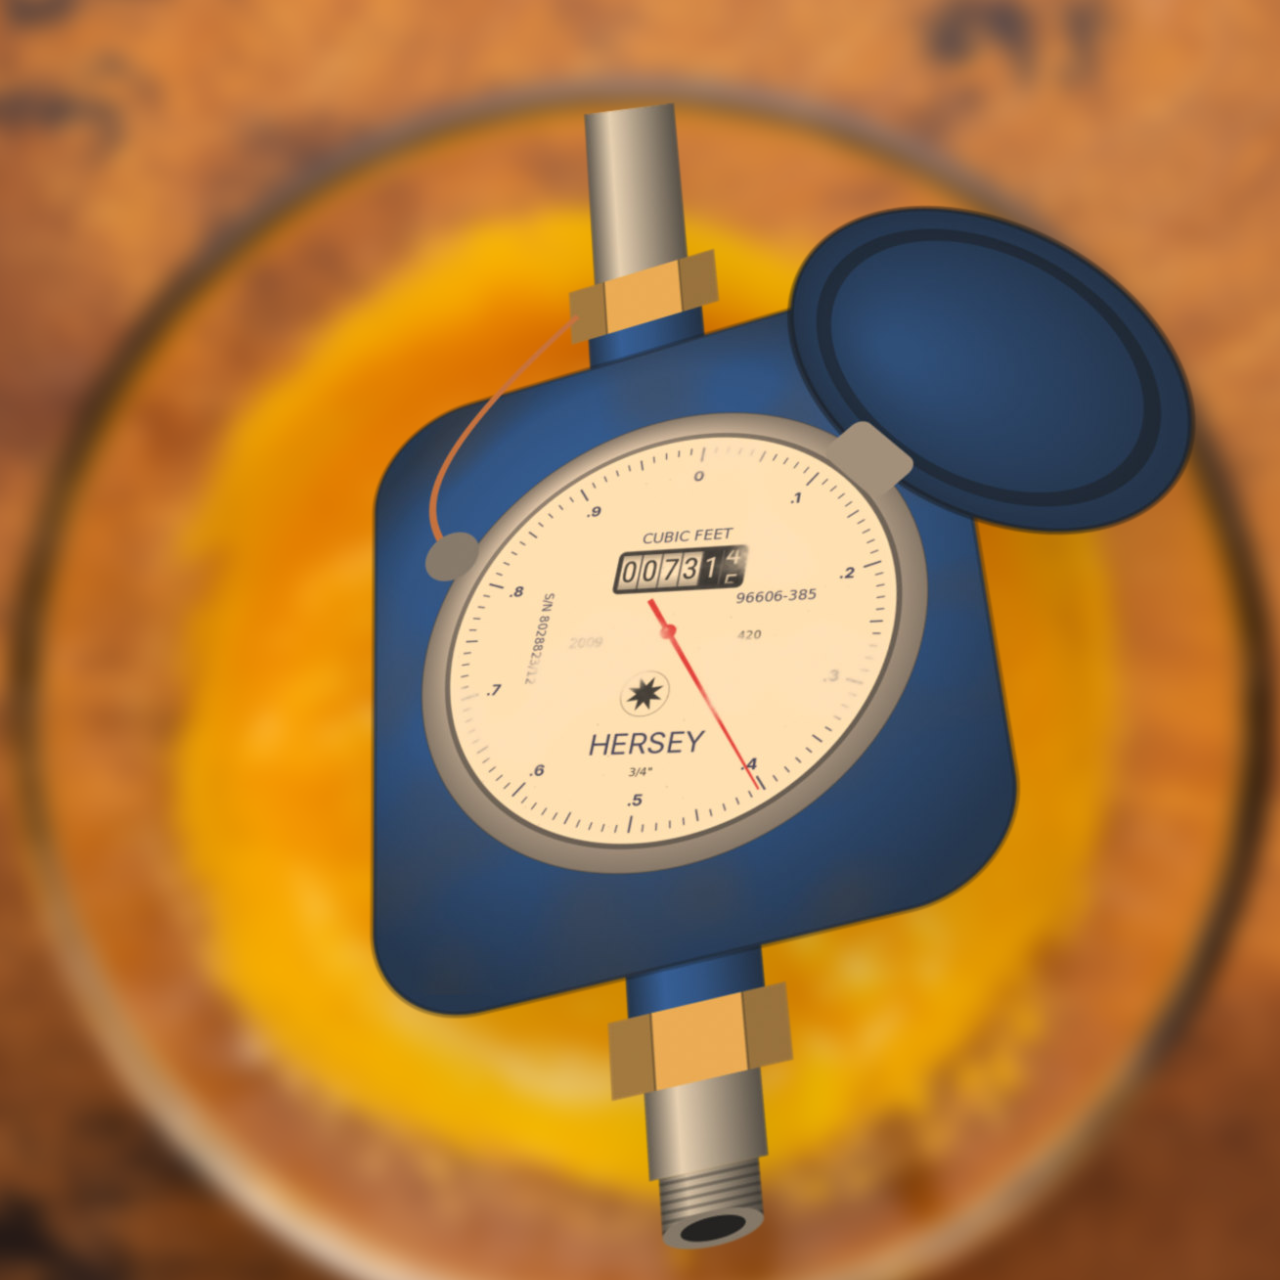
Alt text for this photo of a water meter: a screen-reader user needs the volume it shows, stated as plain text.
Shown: 7314.40 ft³
